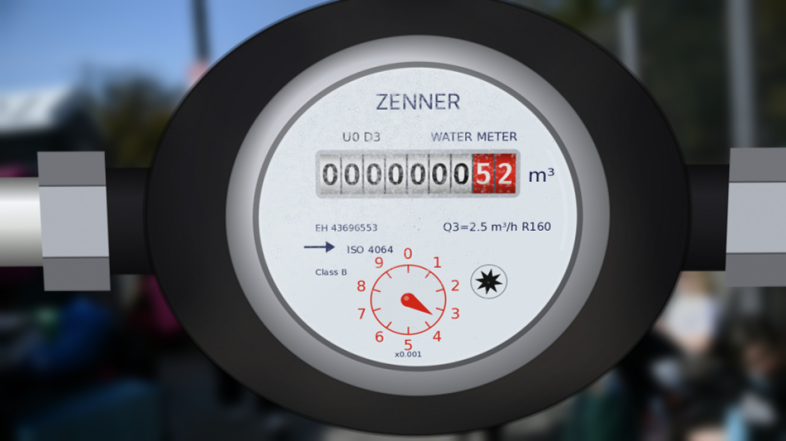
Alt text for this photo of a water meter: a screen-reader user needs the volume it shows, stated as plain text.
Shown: 0.523 m³
